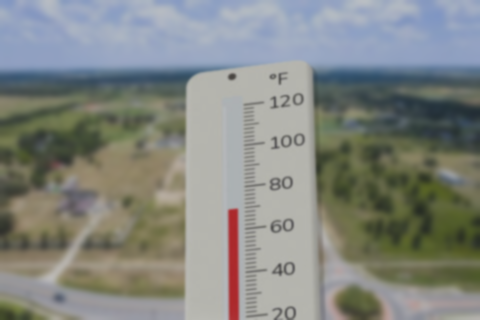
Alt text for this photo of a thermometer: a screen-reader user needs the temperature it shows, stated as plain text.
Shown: 70 °F
